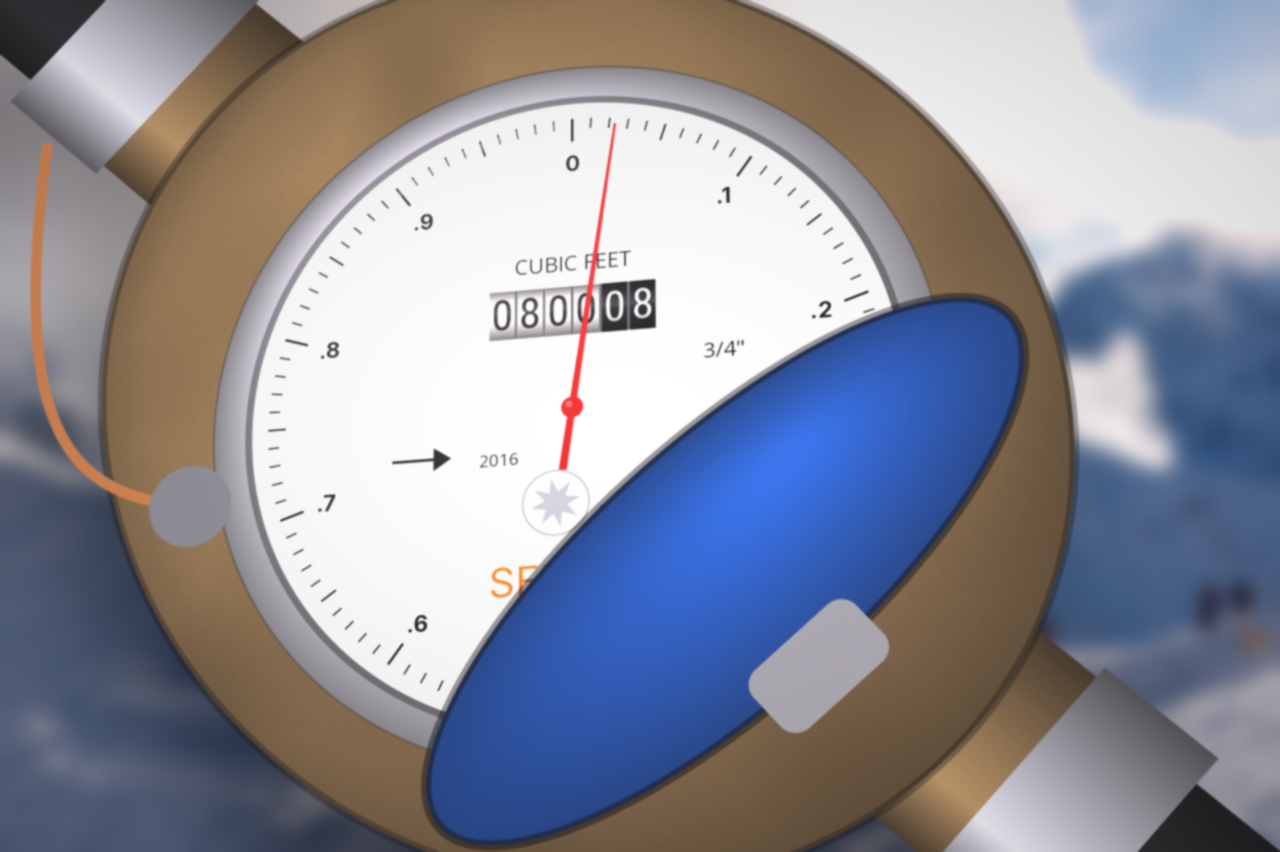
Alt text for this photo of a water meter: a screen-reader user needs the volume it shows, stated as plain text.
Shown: 80008.02 ft³
